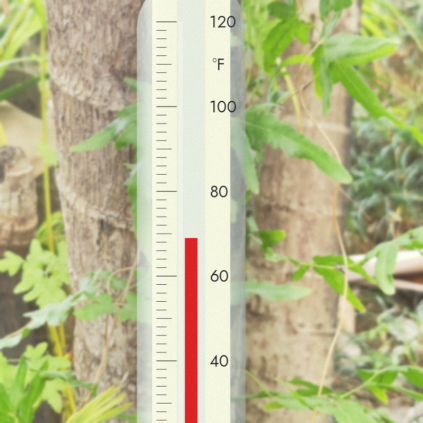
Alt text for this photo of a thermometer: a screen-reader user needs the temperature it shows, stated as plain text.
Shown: 69 °F
